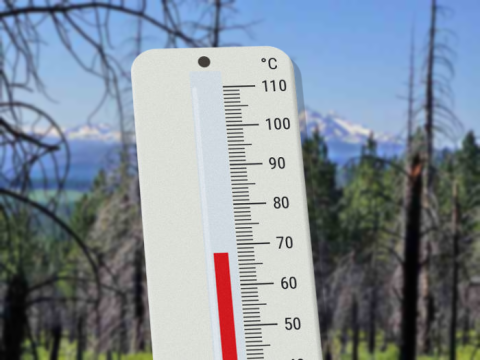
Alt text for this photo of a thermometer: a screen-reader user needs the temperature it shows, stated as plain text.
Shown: 68 °C
